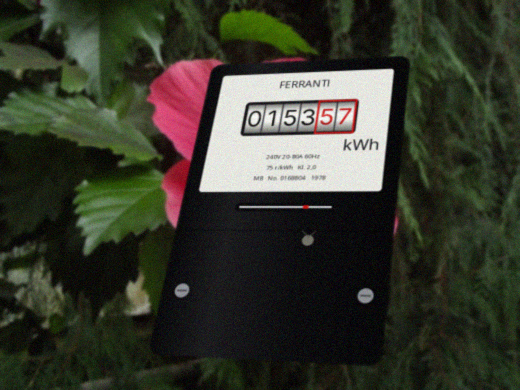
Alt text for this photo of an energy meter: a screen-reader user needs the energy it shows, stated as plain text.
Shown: 153.57 kWh
